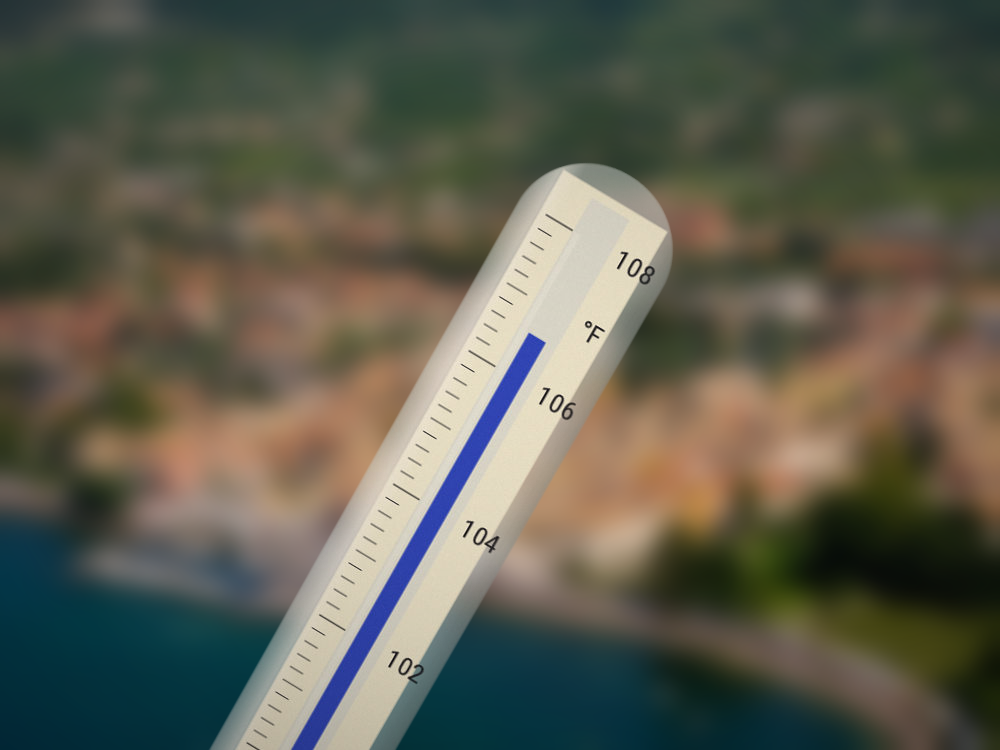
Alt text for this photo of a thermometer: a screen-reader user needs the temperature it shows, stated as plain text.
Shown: 106.6 °F
